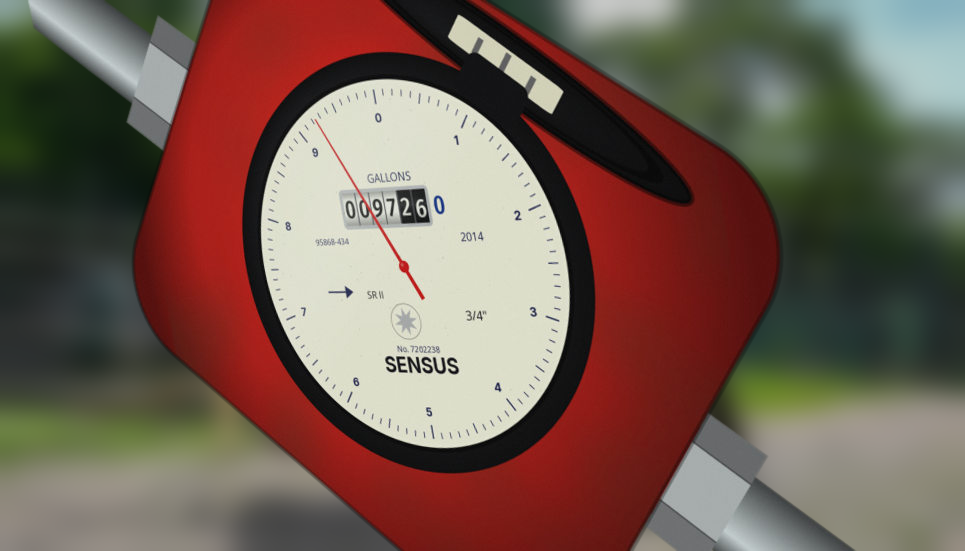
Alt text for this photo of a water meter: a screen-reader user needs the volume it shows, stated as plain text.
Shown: 97259.2 gal
